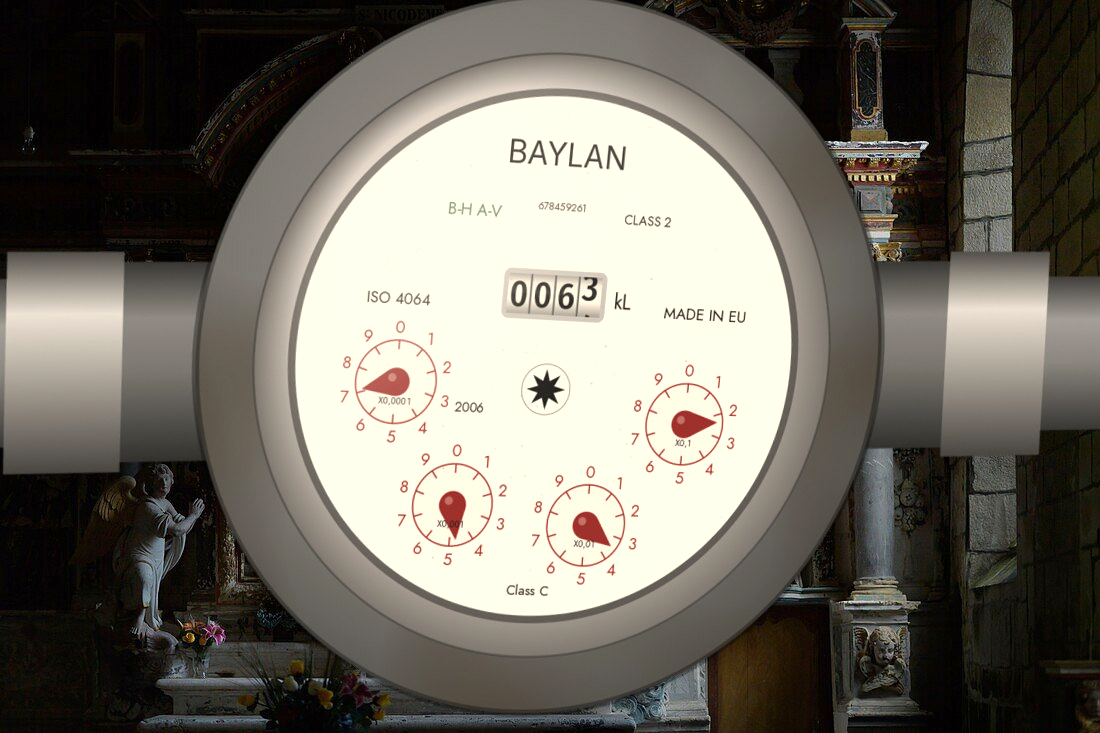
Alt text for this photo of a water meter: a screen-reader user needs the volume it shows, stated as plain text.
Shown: 63.2347 kL
